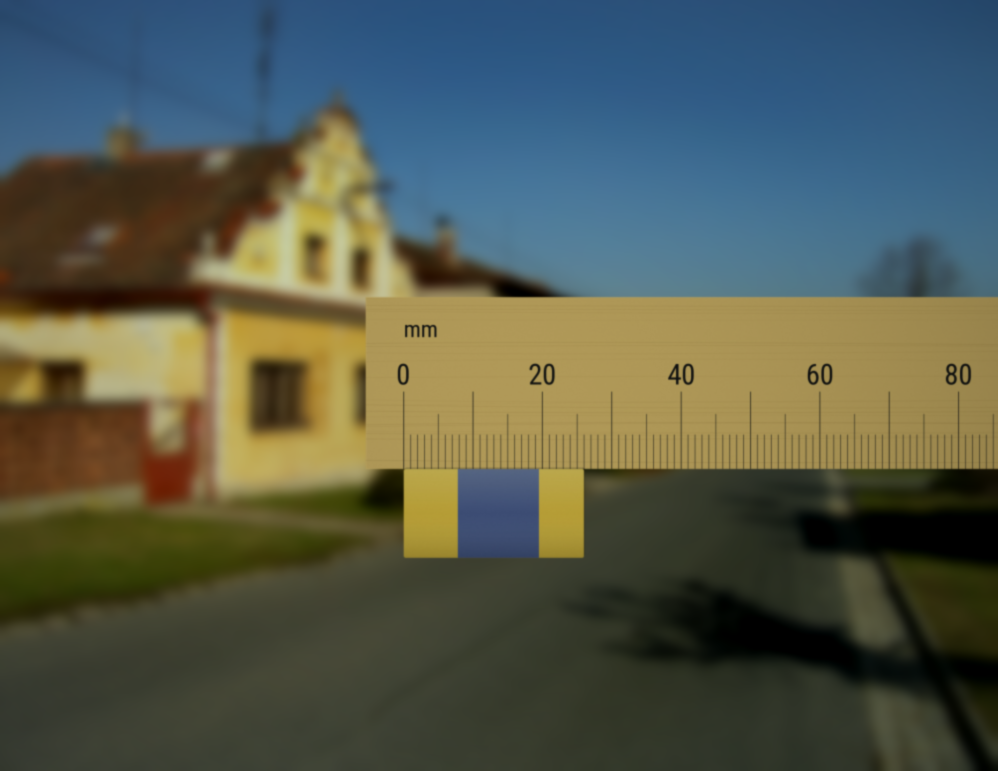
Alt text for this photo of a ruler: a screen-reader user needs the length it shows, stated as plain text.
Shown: 26 mm
